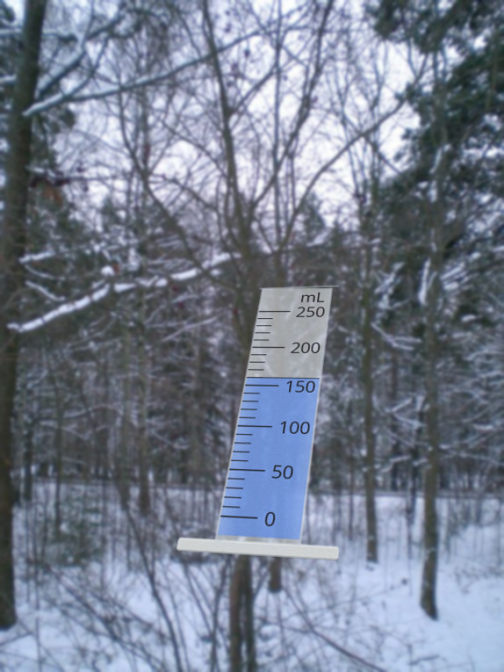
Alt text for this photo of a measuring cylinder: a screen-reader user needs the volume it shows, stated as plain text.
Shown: 160 mL
